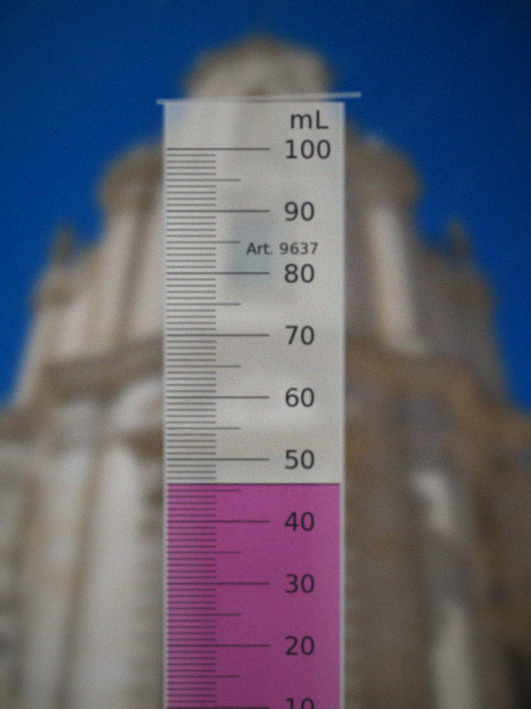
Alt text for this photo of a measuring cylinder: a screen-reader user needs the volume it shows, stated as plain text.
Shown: 46 mL
